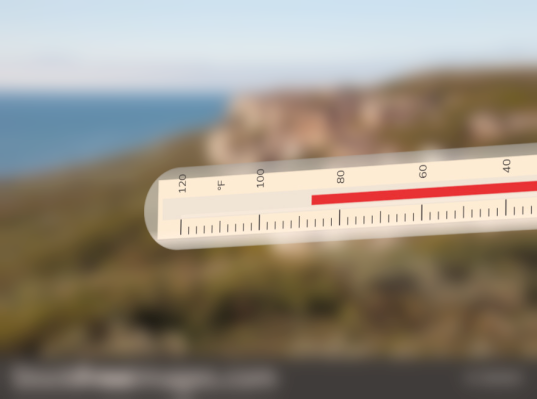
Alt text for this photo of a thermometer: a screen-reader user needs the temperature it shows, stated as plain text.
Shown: 87 °F
